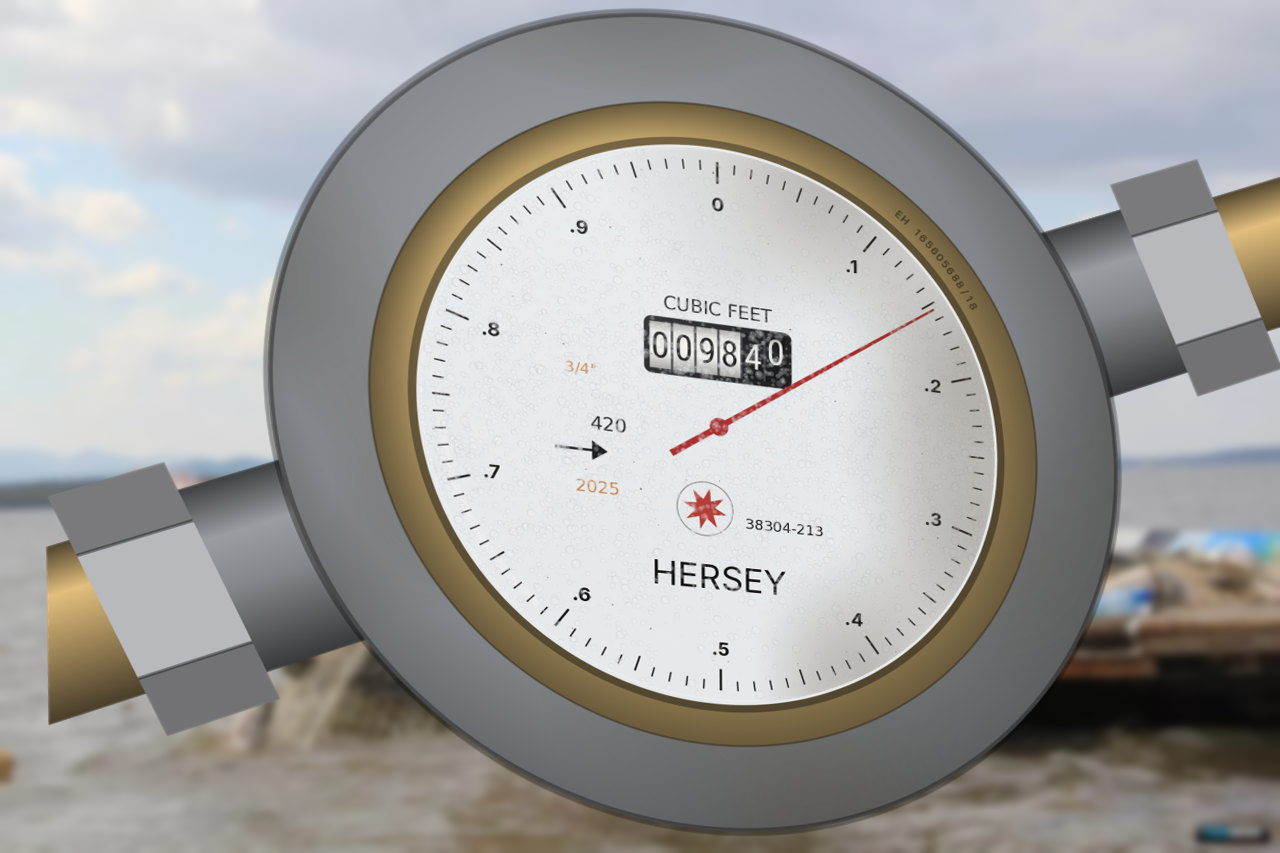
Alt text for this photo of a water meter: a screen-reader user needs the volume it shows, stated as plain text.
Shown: 9840.15 ft³
